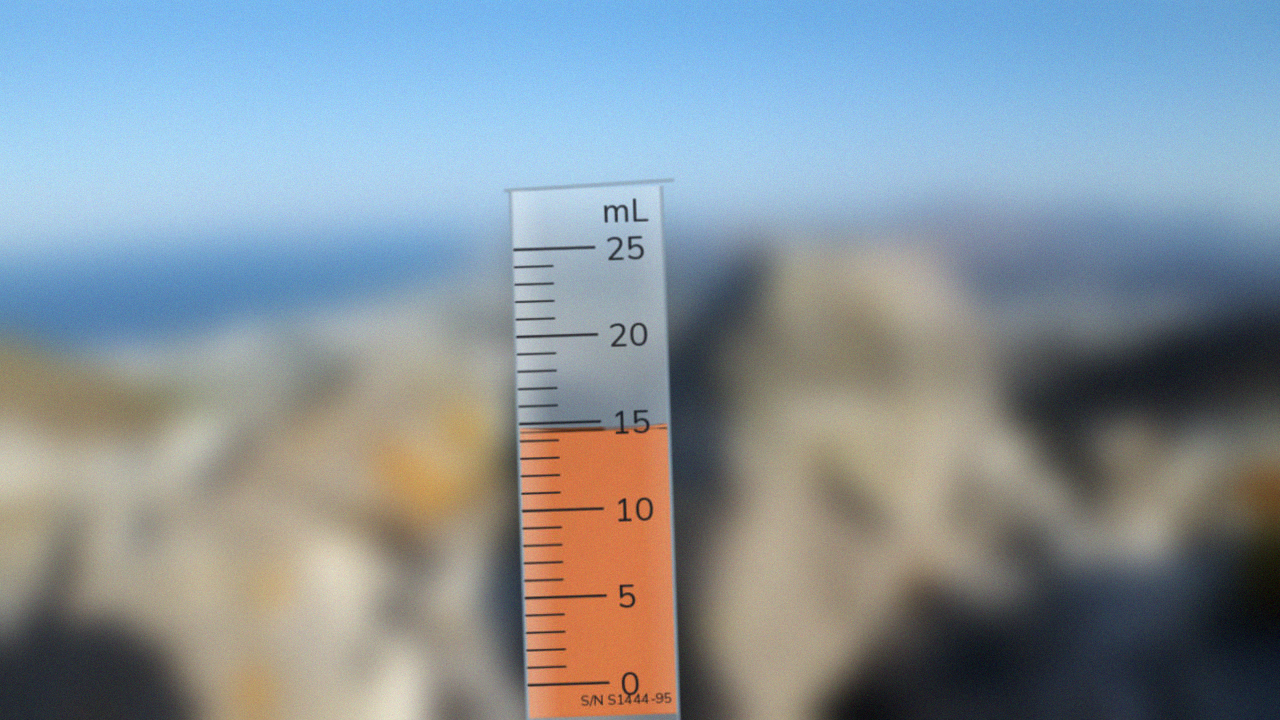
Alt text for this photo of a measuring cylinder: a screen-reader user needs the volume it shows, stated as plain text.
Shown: 14.5 mL
